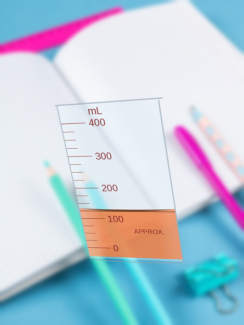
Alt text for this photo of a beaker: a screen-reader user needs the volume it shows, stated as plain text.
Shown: 125 mL
